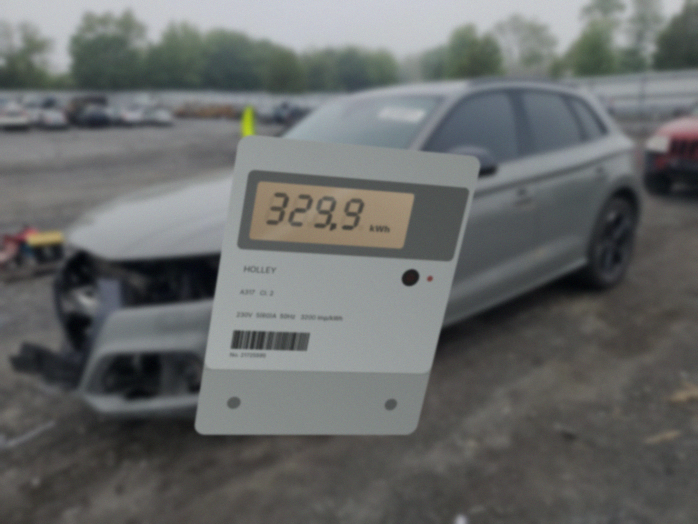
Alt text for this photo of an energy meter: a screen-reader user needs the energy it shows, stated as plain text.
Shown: 329.9 kWh
